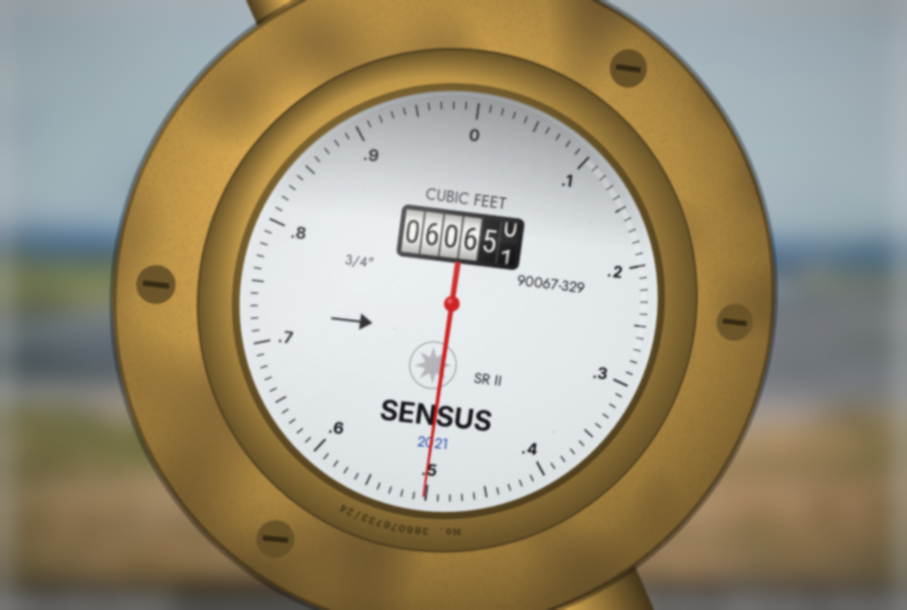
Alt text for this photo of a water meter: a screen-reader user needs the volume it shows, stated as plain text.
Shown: 60650.50 ft³
